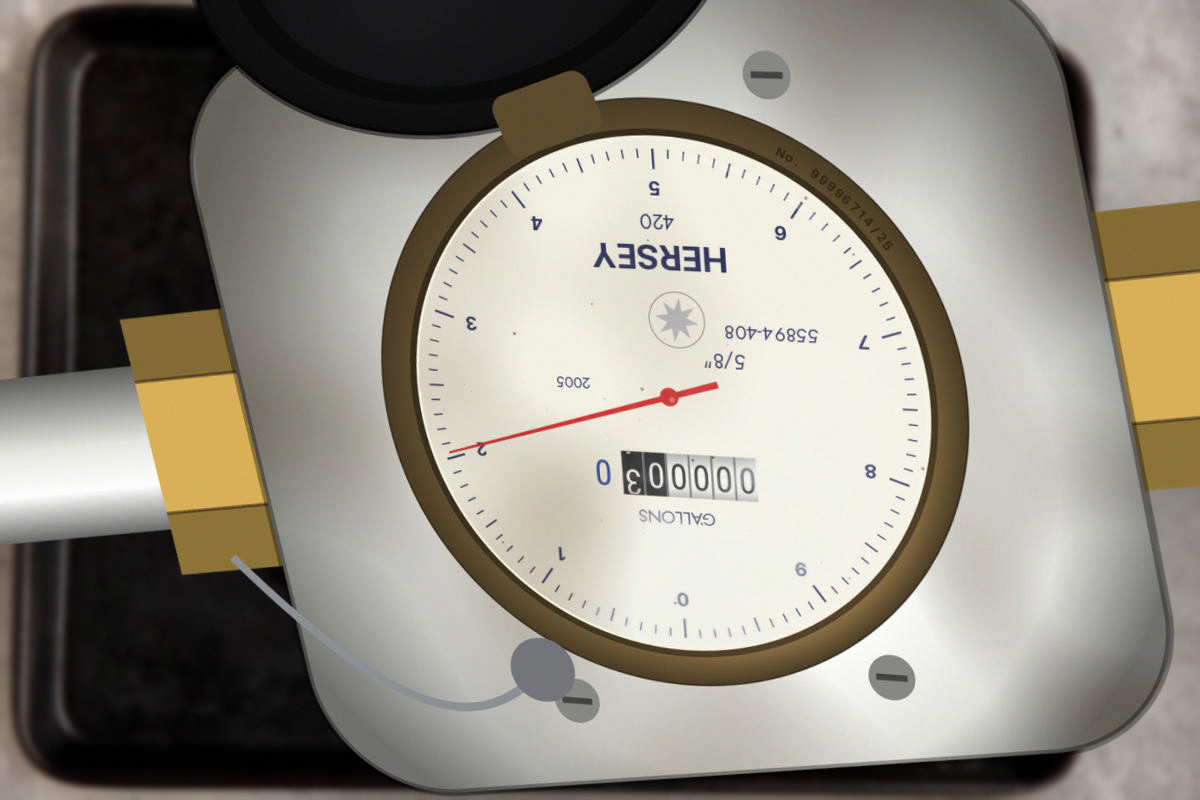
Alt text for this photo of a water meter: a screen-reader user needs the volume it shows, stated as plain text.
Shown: 32.0 gal
